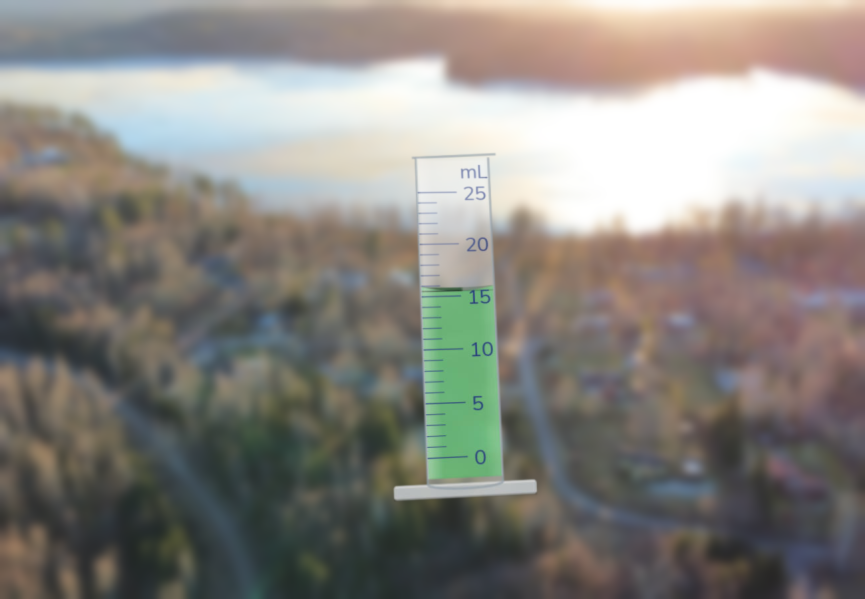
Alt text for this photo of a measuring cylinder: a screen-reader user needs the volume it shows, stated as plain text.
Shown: 15.5 mL
